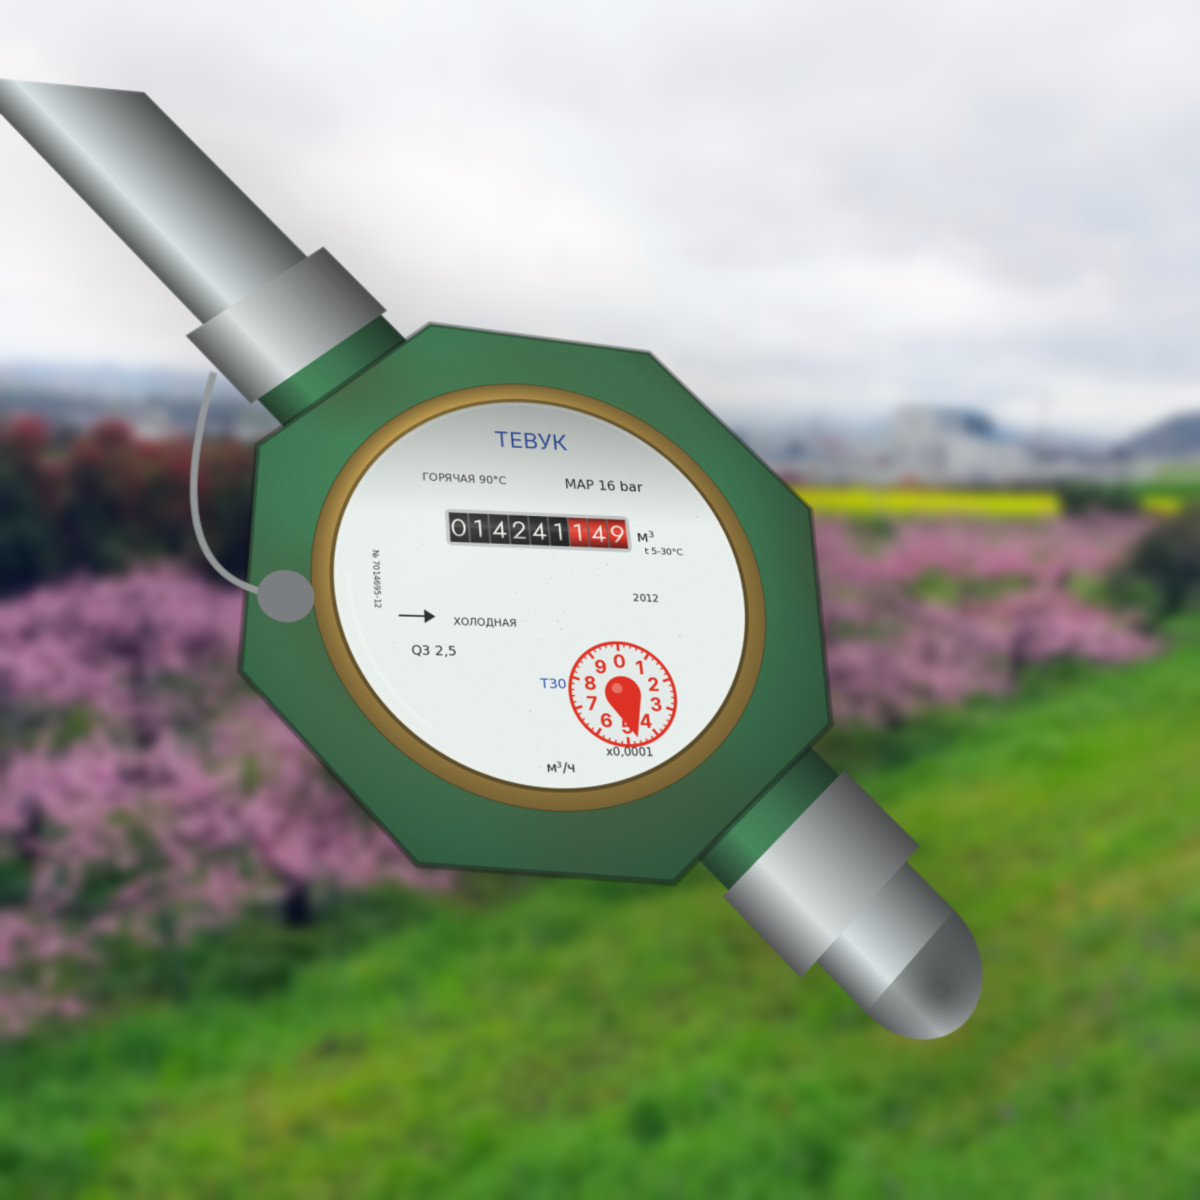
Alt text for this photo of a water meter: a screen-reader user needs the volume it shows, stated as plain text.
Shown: 14241.1494 m³
